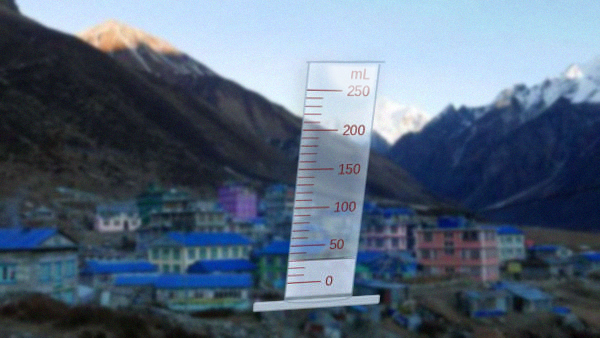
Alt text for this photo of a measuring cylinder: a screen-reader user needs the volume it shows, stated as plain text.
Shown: 30 mL
